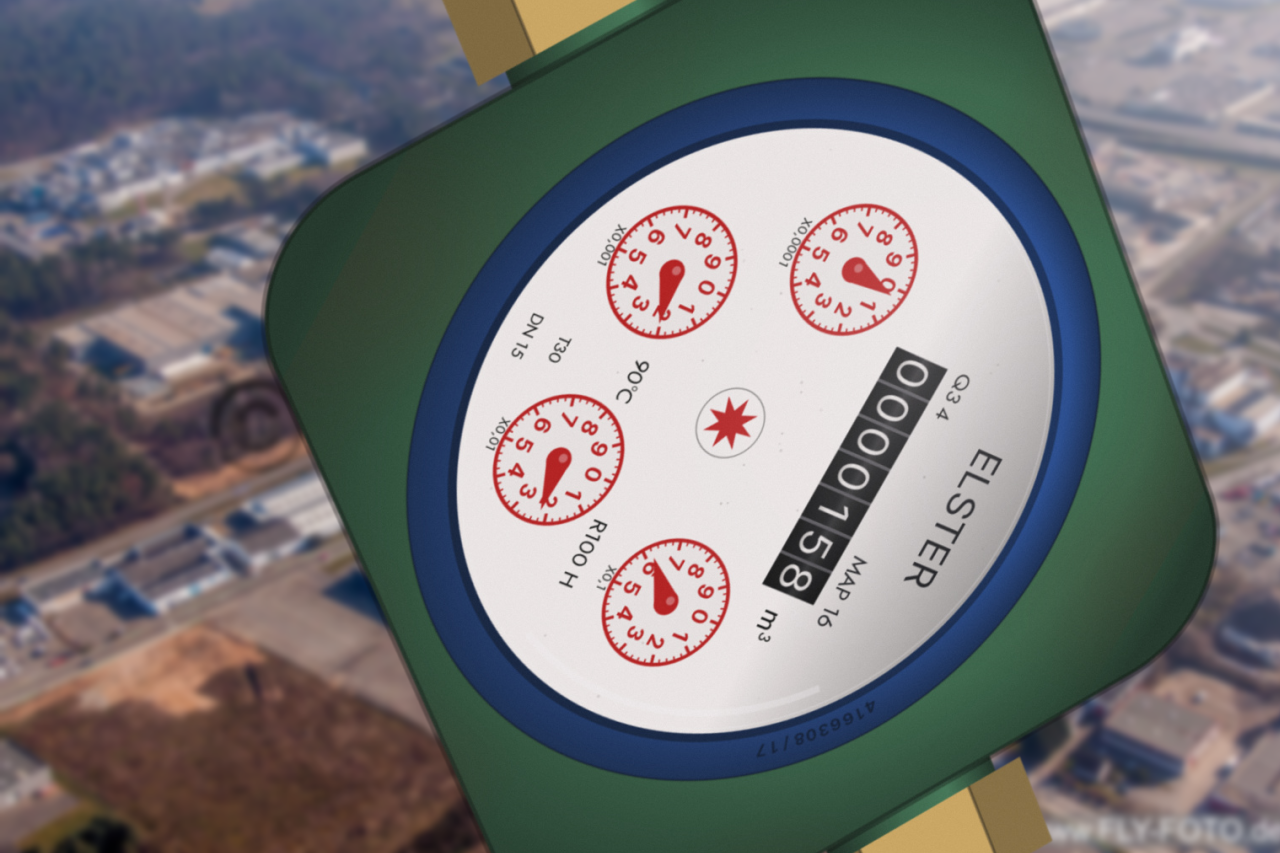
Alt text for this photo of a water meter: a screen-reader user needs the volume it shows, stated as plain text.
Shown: 158.6220 m³
